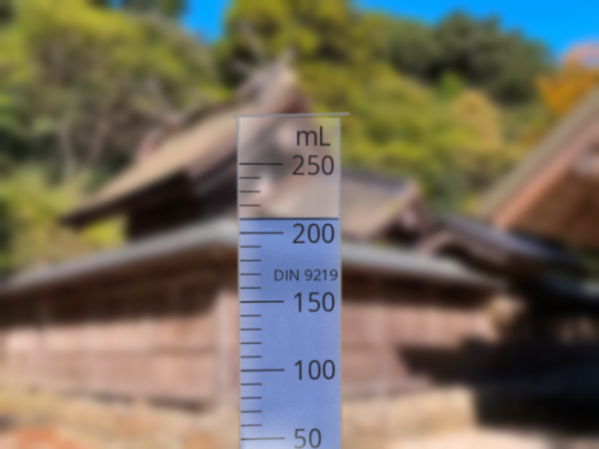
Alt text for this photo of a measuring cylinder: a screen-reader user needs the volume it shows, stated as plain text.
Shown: 210 mL
